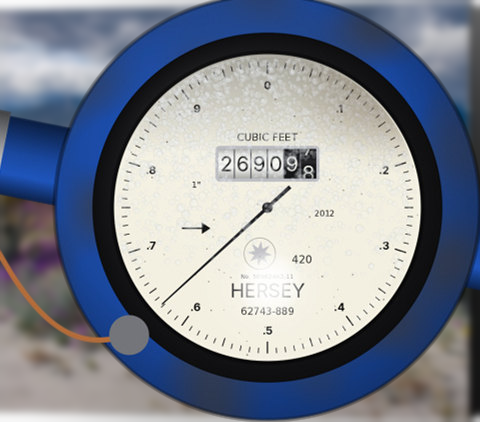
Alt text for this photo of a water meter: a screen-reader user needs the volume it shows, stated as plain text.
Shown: 269097.63 ft³
